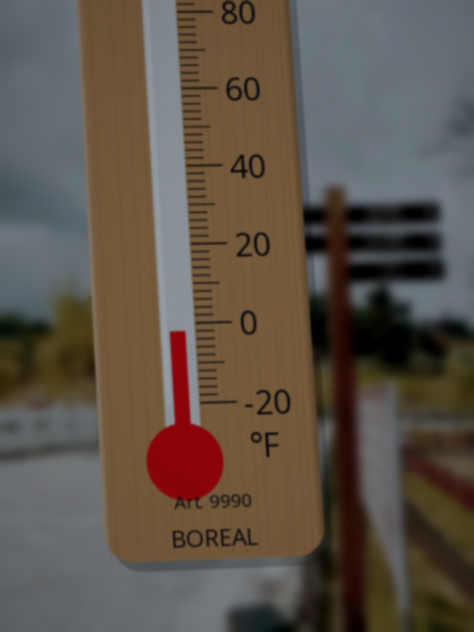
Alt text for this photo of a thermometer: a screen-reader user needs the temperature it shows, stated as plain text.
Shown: -2 °F
